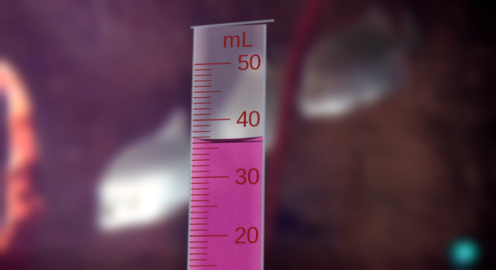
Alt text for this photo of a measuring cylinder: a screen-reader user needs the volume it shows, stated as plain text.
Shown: 36 mL
